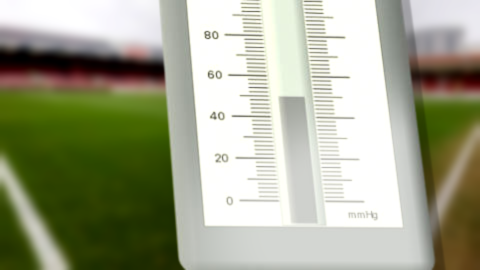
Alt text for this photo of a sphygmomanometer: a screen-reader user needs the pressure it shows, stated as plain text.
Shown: 50 mmHg
